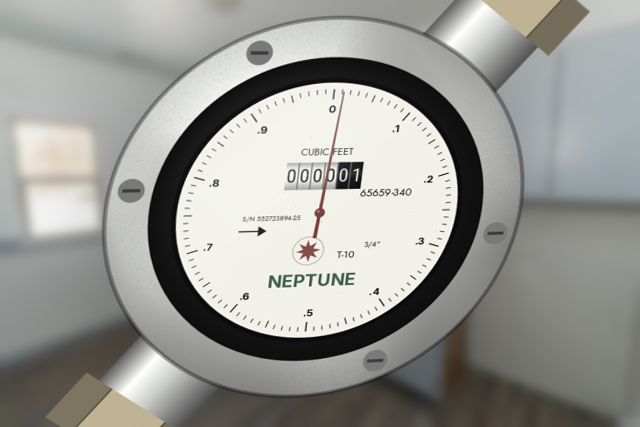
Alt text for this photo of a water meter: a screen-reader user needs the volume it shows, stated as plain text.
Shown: 1.01 ft³
